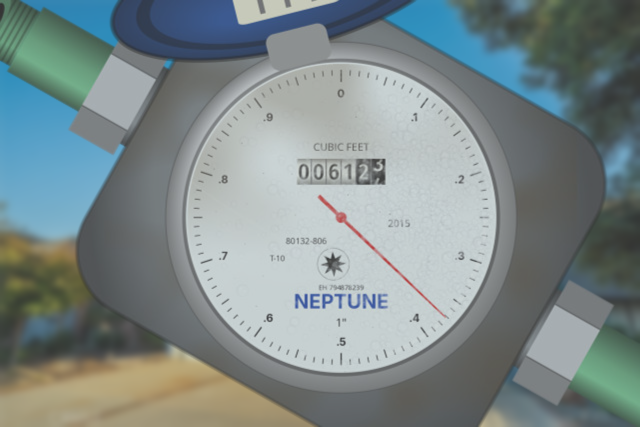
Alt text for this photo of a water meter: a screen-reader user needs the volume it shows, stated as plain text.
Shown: 6123.37 ft³
